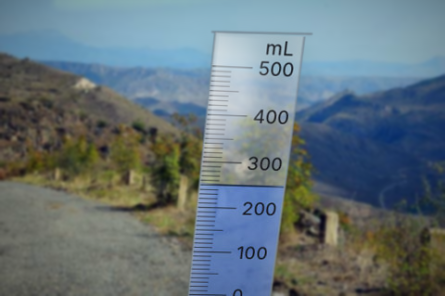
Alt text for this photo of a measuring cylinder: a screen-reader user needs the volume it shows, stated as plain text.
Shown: 250 mL
